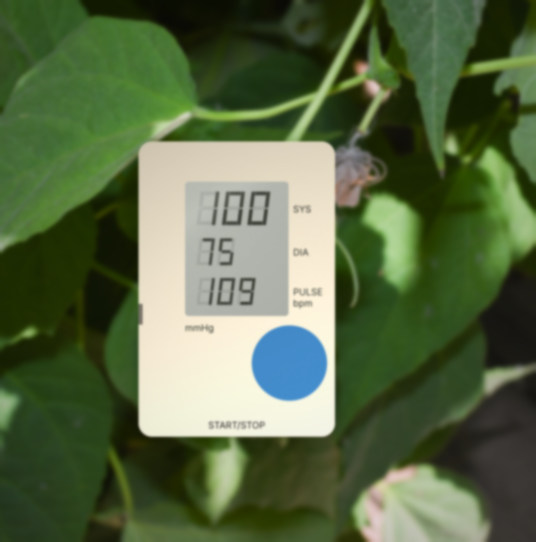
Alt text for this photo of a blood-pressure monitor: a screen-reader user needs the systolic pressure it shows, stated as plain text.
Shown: 100 mmHg
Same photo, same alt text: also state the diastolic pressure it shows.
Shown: 75 mmHg
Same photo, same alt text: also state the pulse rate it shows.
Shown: 109 bpm
